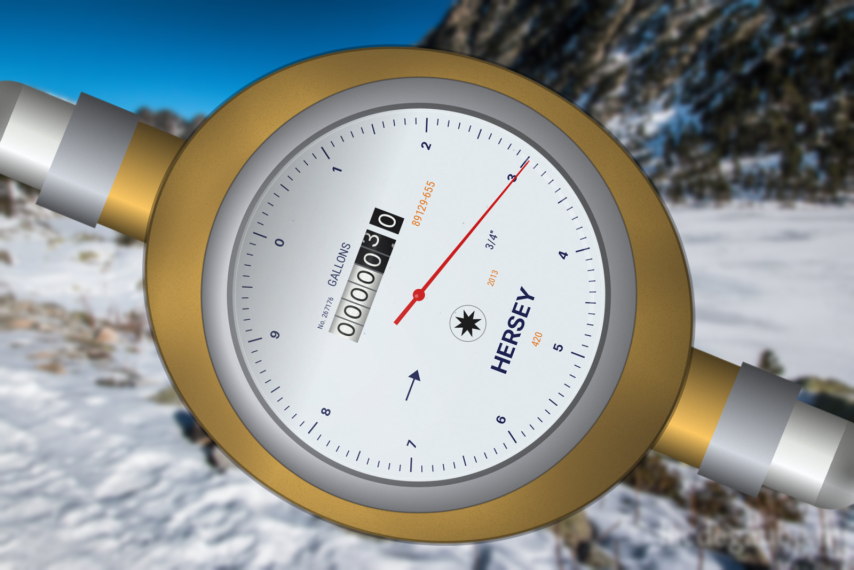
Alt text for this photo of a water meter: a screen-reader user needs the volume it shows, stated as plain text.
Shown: 33.0 gal
